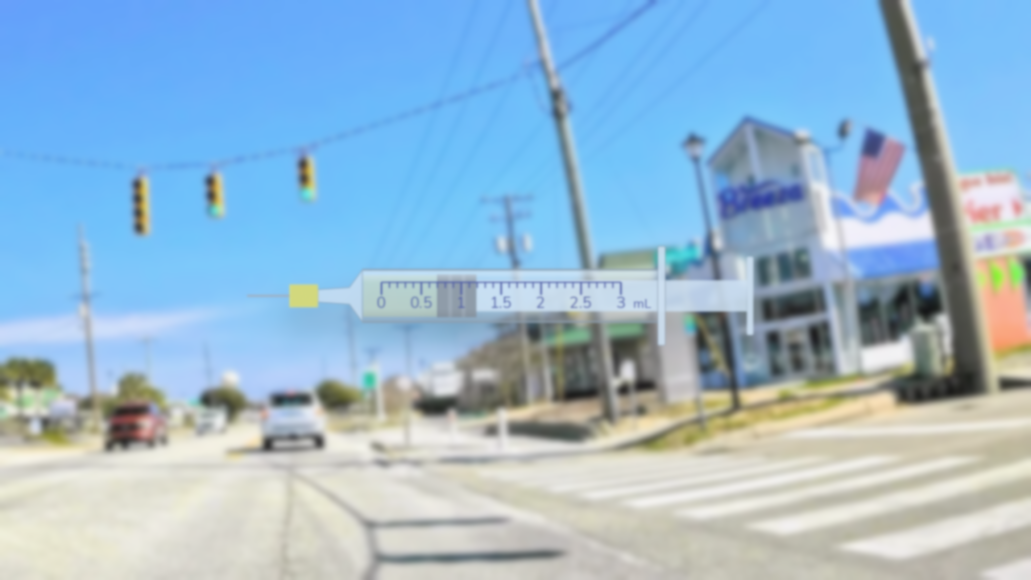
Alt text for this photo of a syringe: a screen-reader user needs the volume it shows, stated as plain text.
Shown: 0.7 mL
